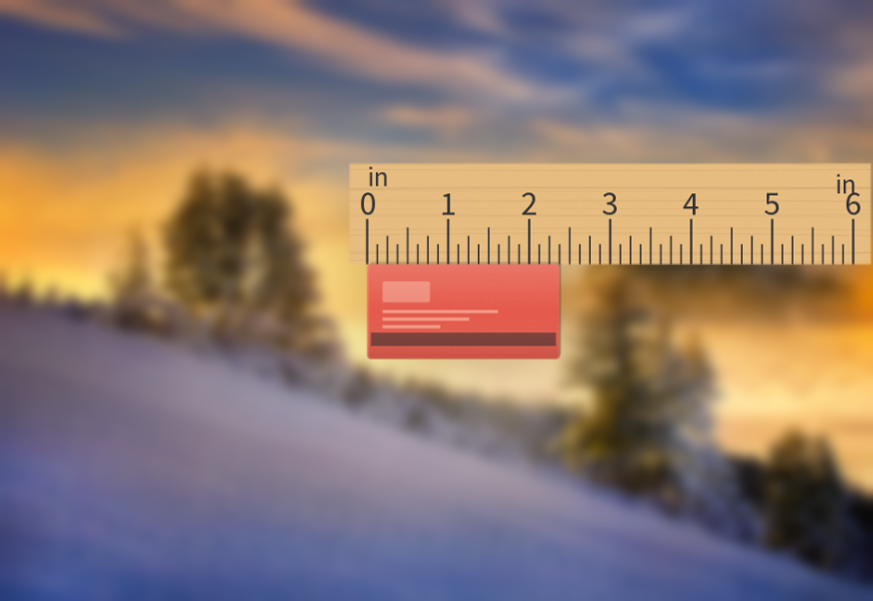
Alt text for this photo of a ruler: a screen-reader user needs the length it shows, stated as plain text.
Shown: 2.375 in
